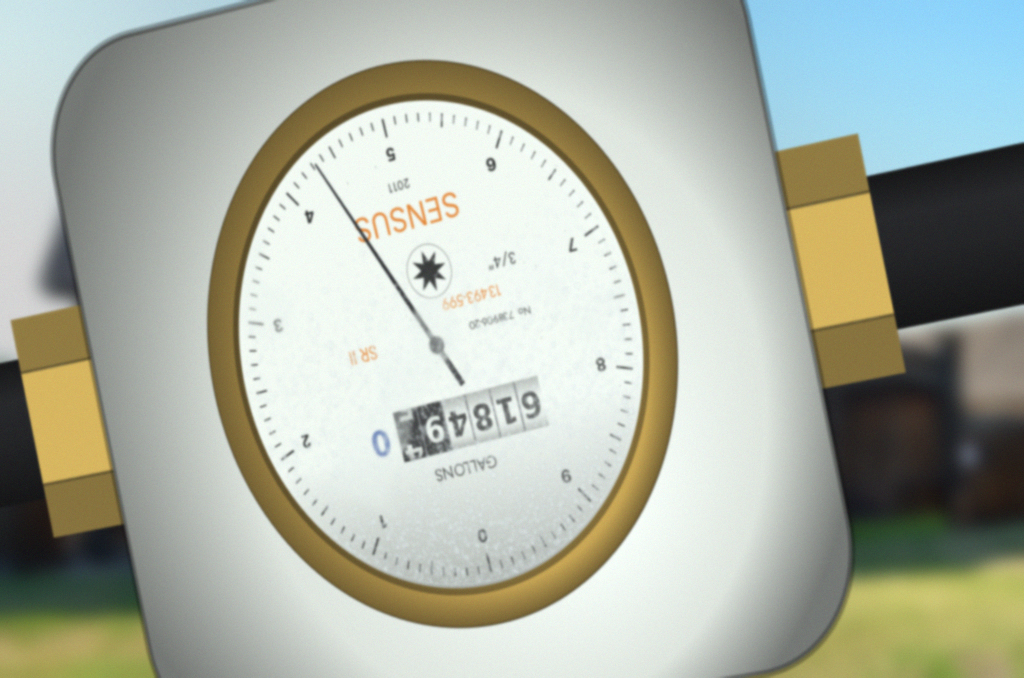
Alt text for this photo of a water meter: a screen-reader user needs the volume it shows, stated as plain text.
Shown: 6184944.3 gal
